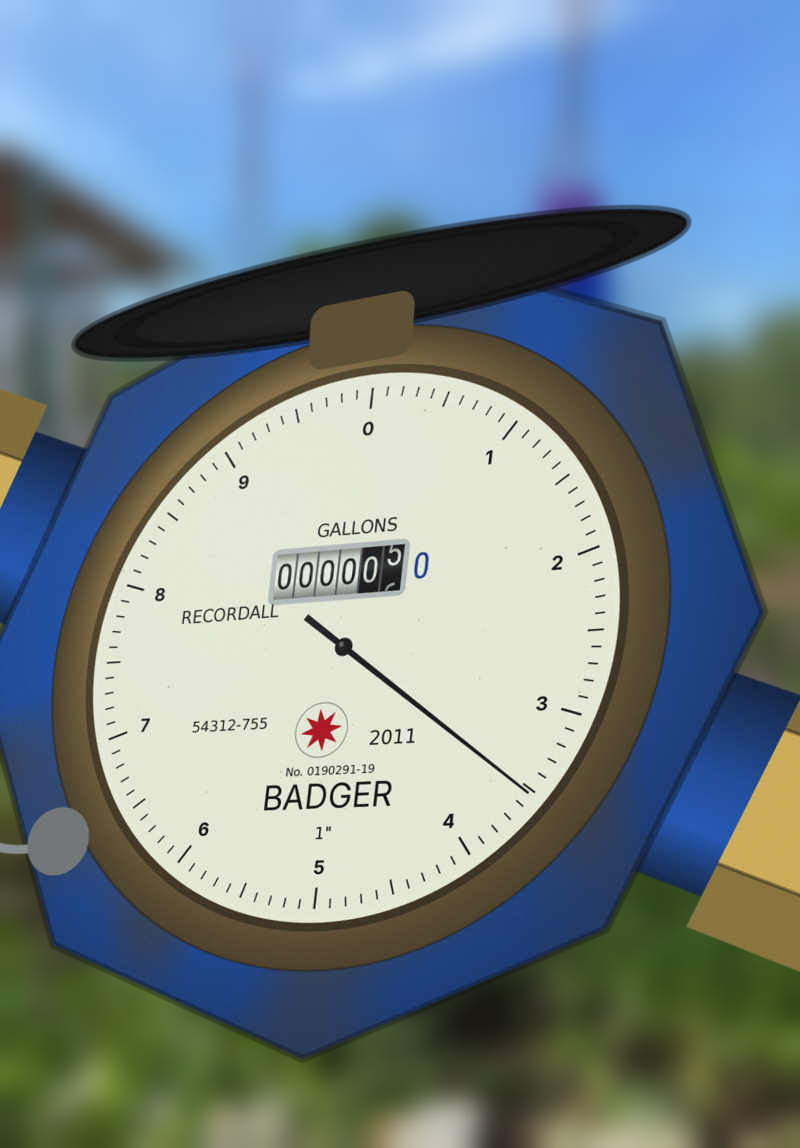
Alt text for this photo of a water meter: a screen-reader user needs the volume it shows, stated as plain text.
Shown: 53.5 gal
